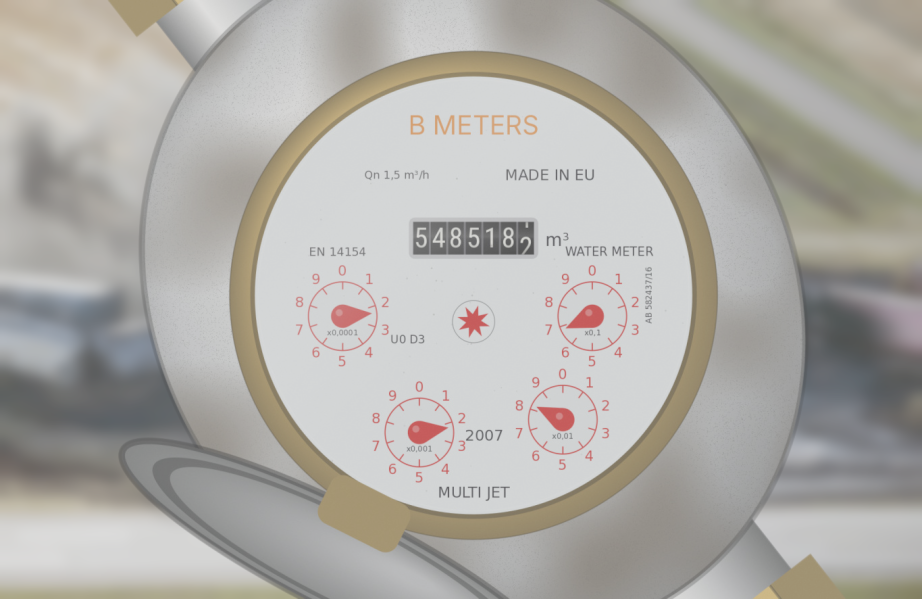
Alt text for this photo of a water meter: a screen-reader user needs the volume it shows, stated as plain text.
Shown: 5485181.6822 m³
